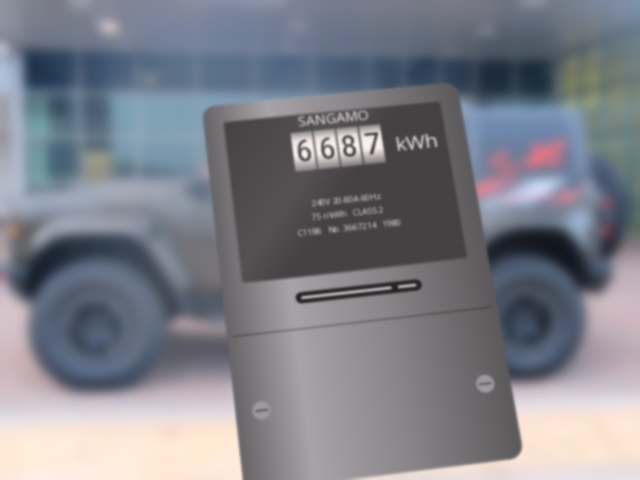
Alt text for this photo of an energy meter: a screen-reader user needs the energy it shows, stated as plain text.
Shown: 6687 kWh
